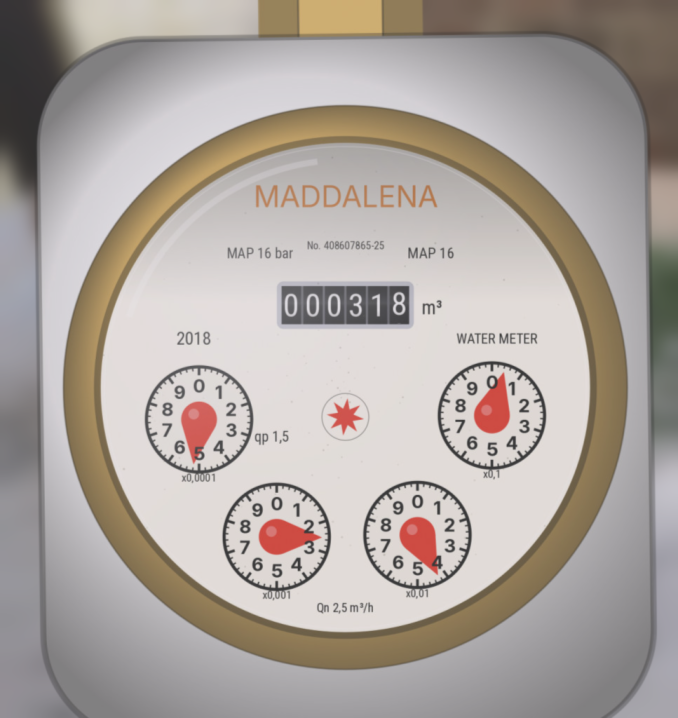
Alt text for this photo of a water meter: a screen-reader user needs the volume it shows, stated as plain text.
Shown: 318.0425 m³
